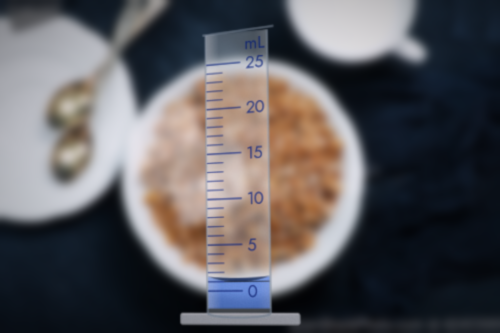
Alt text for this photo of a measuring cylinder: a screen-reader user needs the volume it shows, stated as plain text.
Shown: 1 mL
